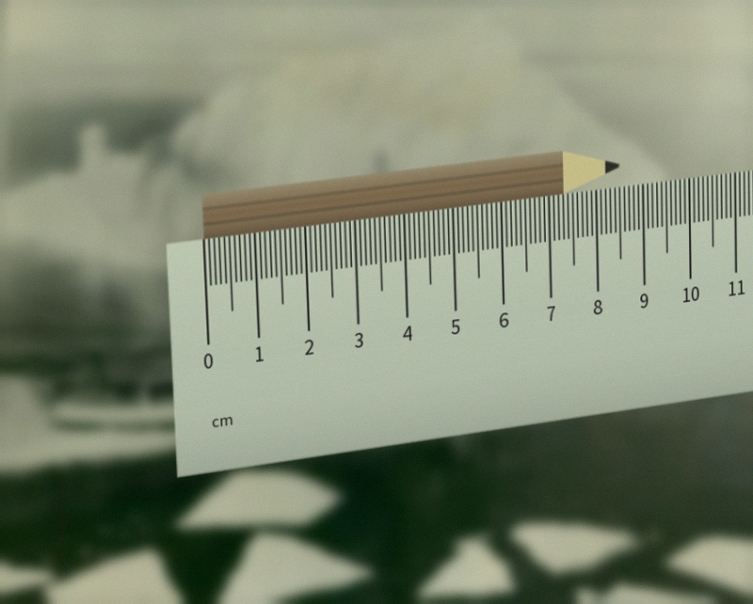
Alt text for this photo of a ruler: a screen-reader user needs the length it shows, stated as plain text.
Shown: 8.5 cm
